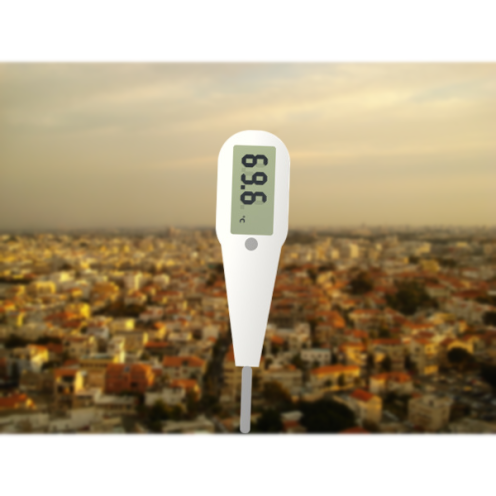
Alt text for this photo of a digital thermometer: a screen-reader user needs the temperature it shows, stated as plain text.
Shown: 69.6 °C
